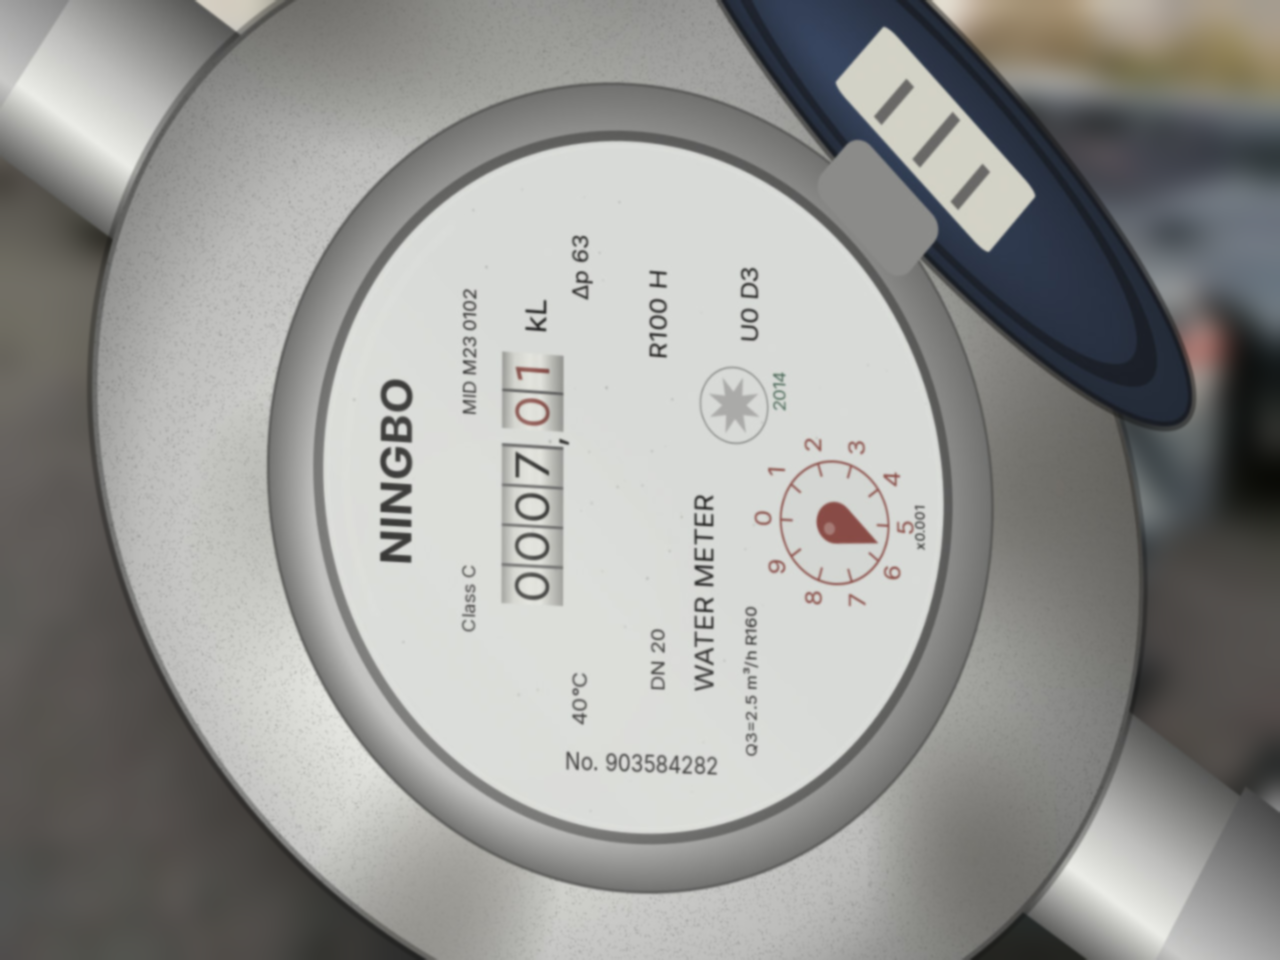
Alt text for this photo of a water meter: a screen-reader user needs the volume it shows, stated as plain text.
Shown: 7.015 kL
